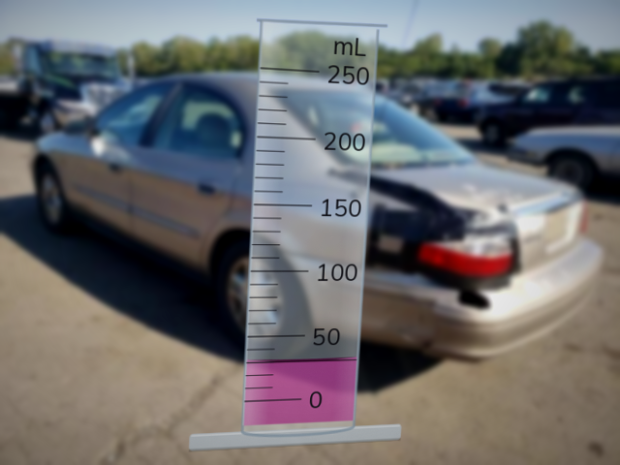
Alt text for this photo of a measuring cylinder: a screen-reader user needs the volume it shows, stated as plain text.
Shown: 30 mL
